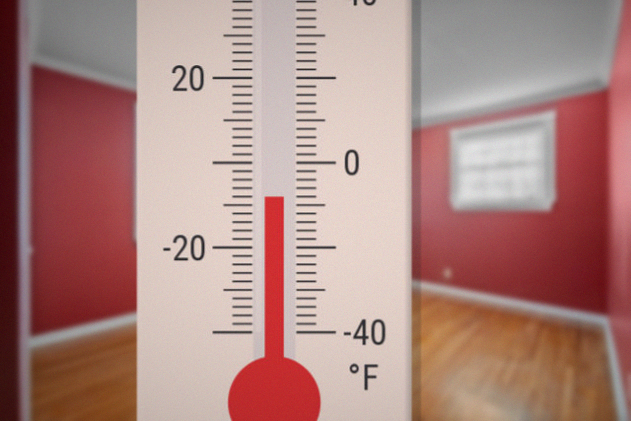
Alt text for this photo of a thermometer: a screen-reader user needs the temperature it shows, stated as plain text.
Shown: -8 °F
